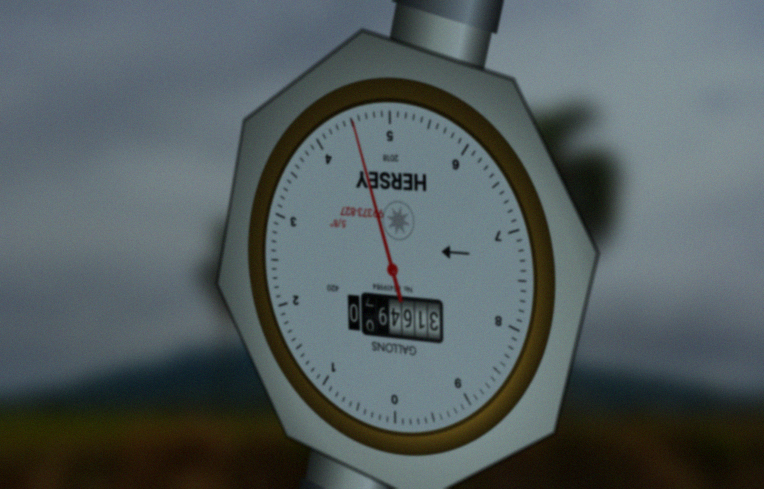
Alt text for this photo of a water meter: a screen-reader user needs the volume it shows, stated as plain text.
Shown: 3164964.5 gal
